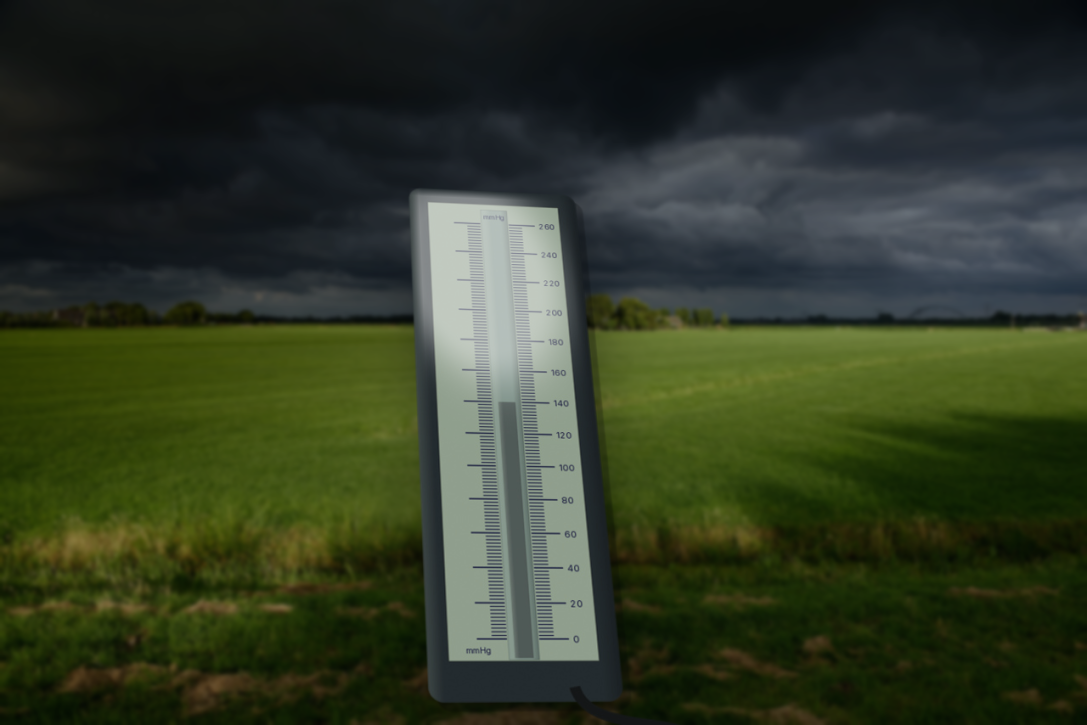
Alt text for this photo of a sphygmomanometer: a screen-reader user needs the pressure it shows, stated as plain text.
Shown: 140 mmHg
